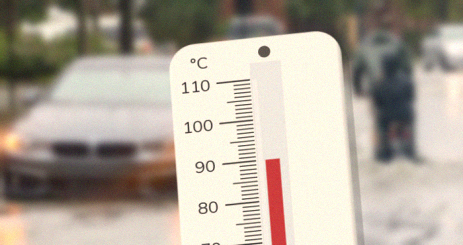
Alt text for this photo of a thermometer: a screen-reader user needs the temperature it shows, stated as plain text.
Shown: 90 °C
